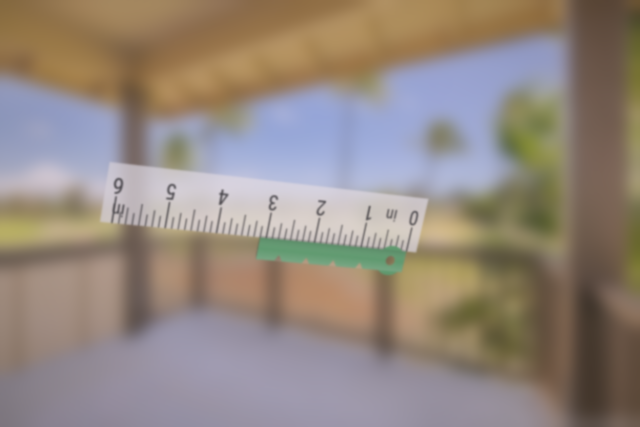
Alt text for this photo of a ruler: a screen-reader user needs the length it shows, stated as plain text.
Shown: 3.125 in
